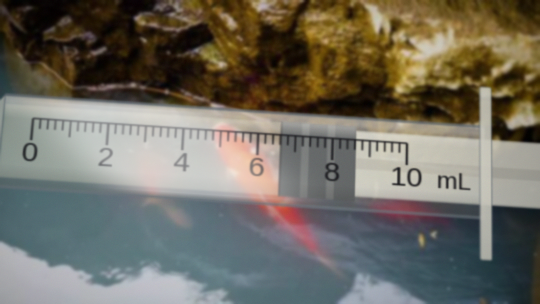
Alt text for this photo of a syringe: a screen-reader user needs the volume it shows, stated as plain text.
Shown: 6.6 mL
